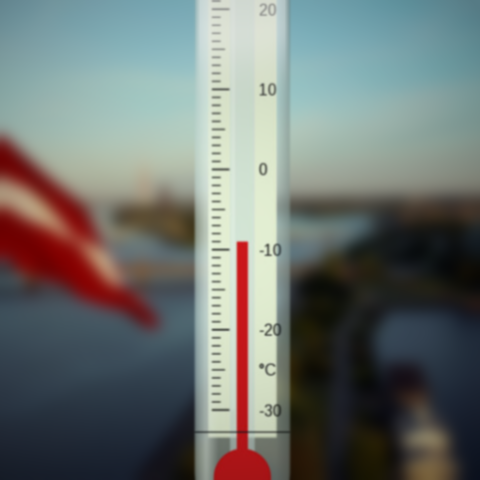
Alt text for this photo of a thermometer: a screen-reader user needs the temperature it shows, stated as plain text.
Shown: -9 °C
